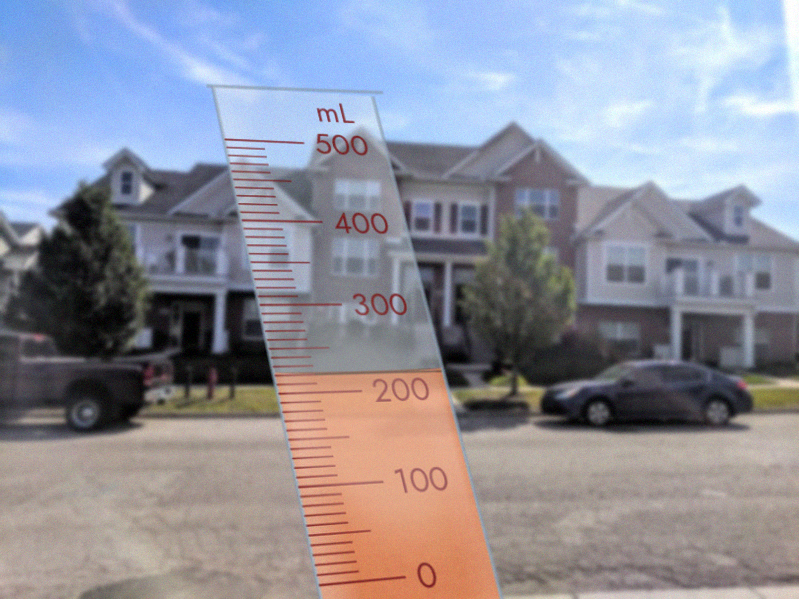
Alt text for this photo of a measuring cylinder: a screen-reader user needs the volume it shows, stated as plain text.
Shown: 220 mL
